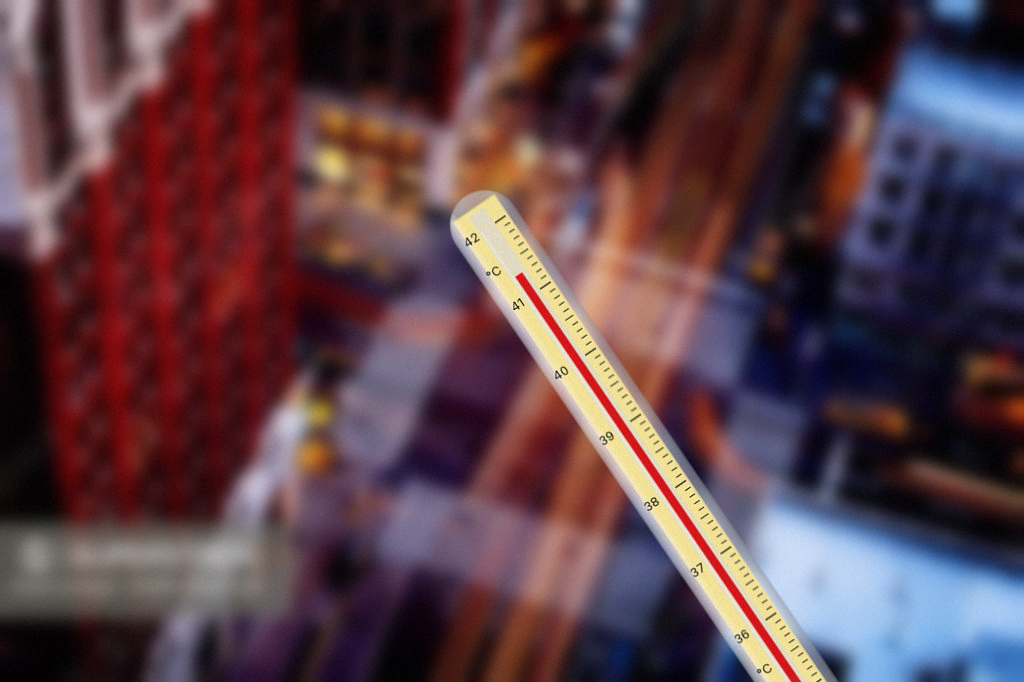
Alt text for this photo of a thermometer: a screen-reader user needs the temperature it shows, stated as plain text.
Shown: 41.3 °C
